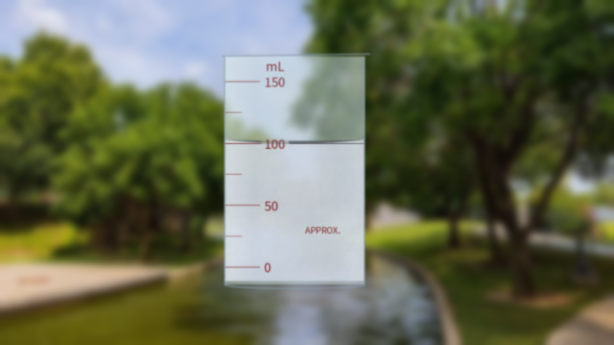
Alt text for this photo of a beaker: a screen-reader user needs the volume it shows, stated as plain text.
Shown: 100 mL
